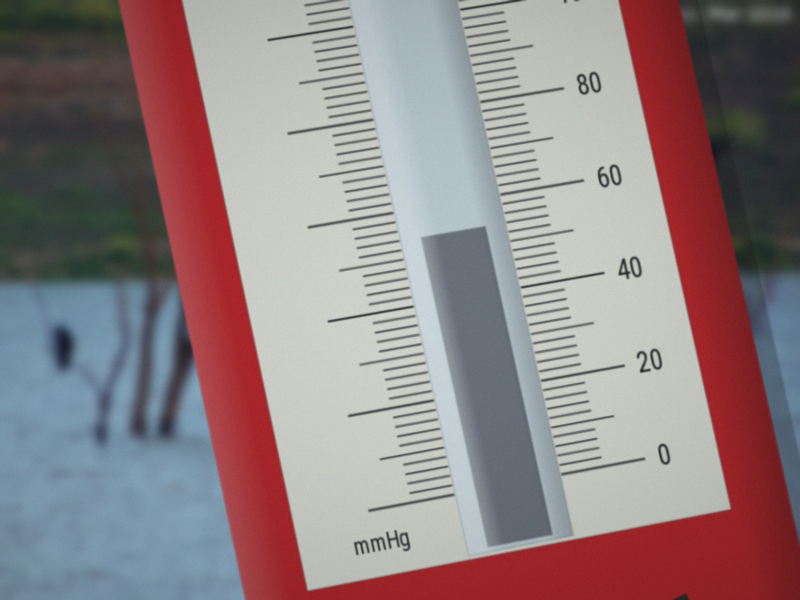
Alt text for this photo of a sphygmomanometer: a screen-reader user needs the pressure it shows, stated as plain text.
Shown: 54 mmHg
